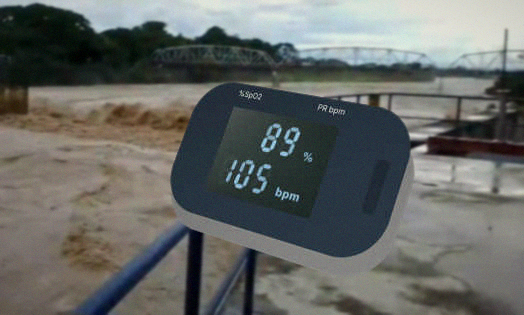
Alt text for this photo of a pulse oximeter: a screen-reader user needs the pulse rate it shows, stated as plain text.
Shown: 105 bpm
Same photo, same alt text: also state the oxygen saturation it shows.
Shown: 89 %
